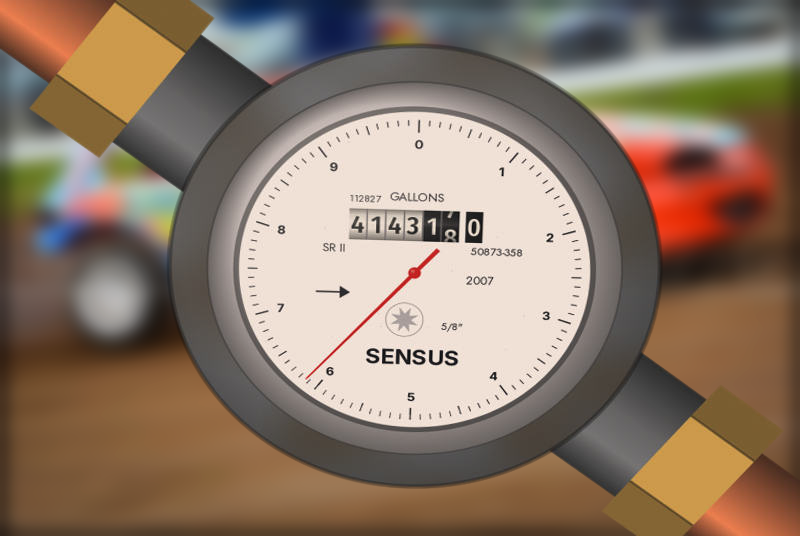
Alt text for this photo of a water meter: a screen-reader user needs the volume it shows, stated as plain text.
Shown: 4143176.1 gal
